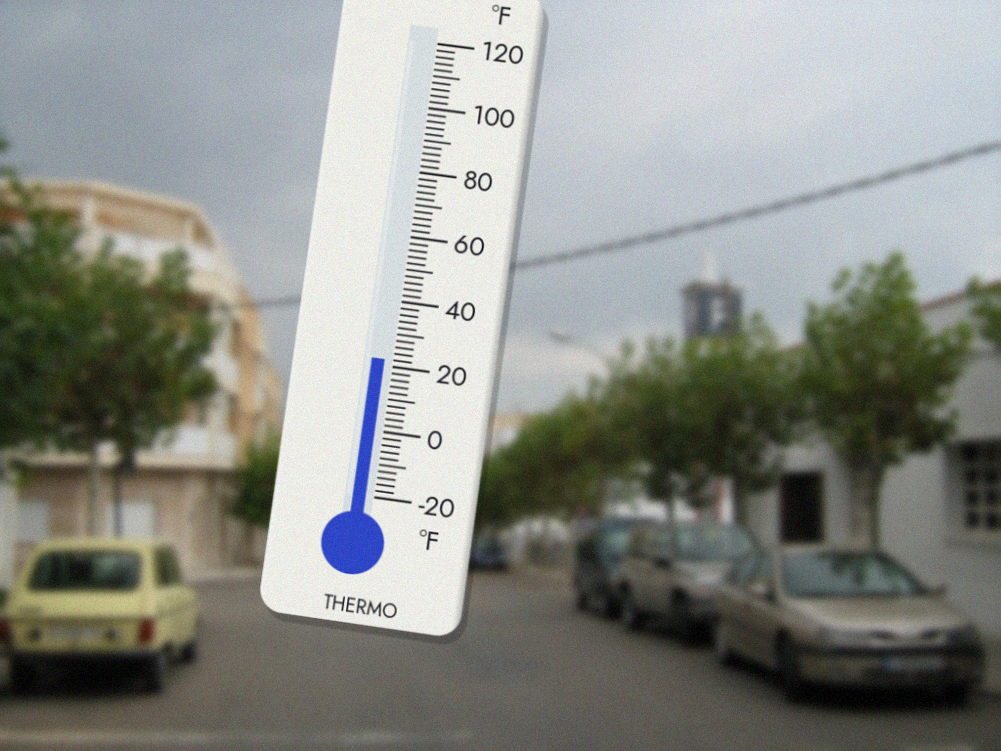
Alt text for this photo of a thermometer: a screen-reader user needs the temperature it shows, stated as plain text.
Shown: 22 °F
